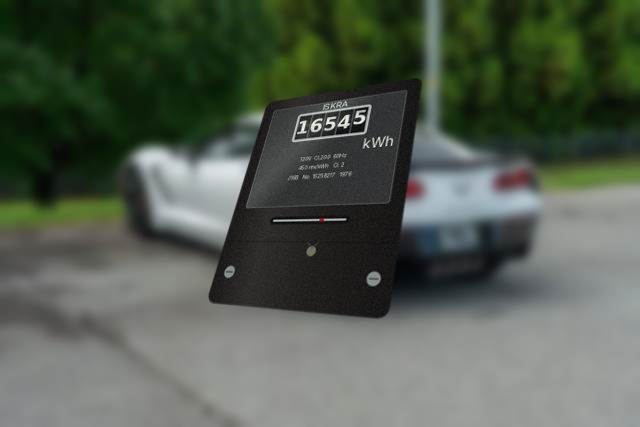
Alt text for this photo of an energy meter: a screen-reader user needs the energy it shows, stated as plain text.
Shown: 16545 kWh
